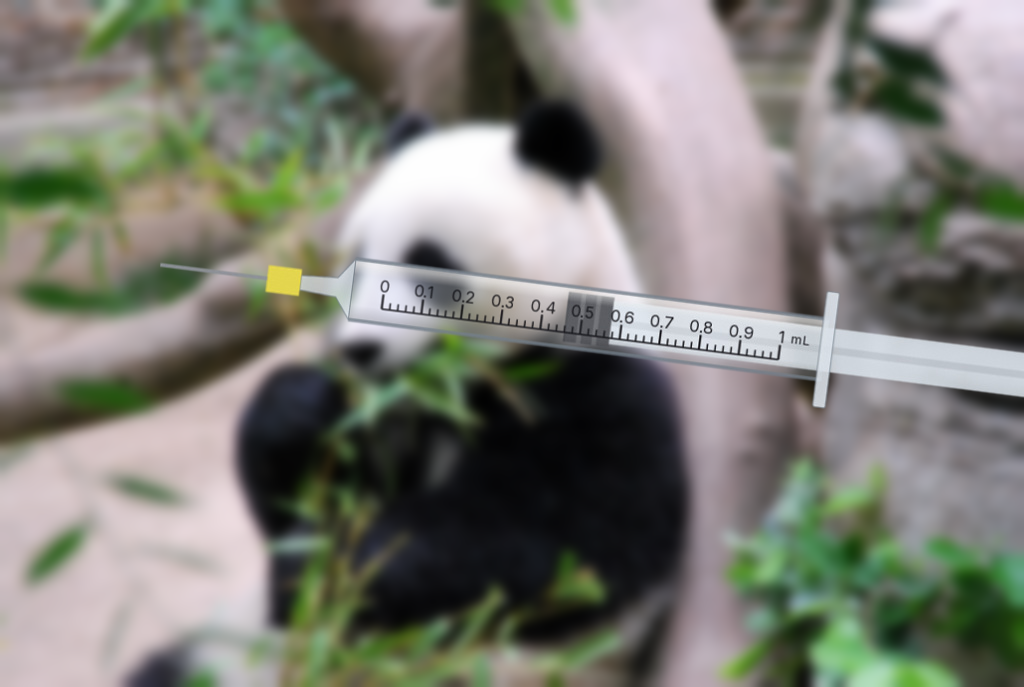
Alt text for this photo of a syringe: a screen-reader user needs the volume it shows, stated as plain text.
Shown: 0.46 mL
